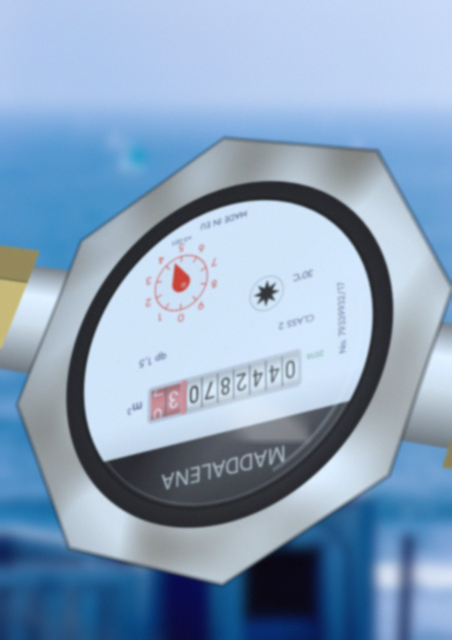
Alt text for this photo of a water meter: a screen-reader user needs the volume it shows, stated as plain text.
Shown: 442870.364 m³
